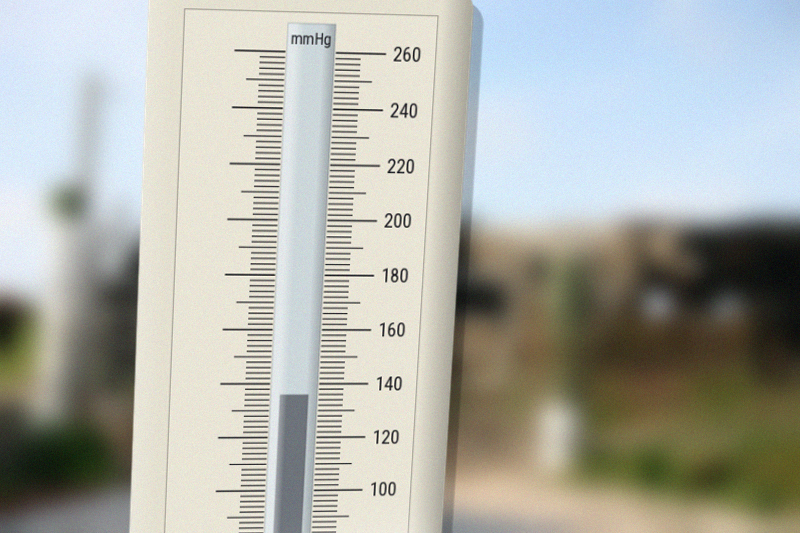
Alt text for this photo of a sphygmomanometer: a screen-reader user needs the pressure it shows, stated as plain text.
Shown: 136 mmHg
